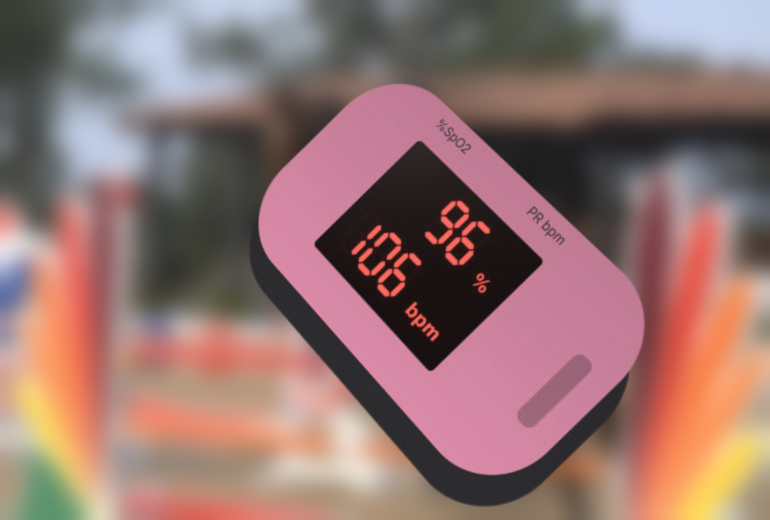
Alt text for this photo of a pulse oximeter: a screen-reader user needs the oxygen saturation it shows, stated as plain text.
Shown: 96 %
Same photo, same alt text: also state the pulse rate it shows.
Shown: 106 bpm
